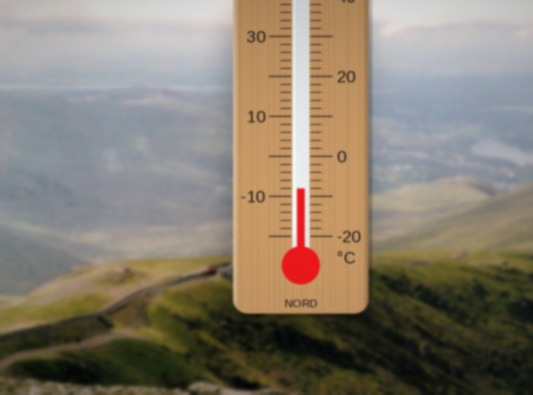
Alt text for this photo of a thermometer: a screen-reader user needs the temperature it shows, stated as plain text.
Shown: -8 °C
